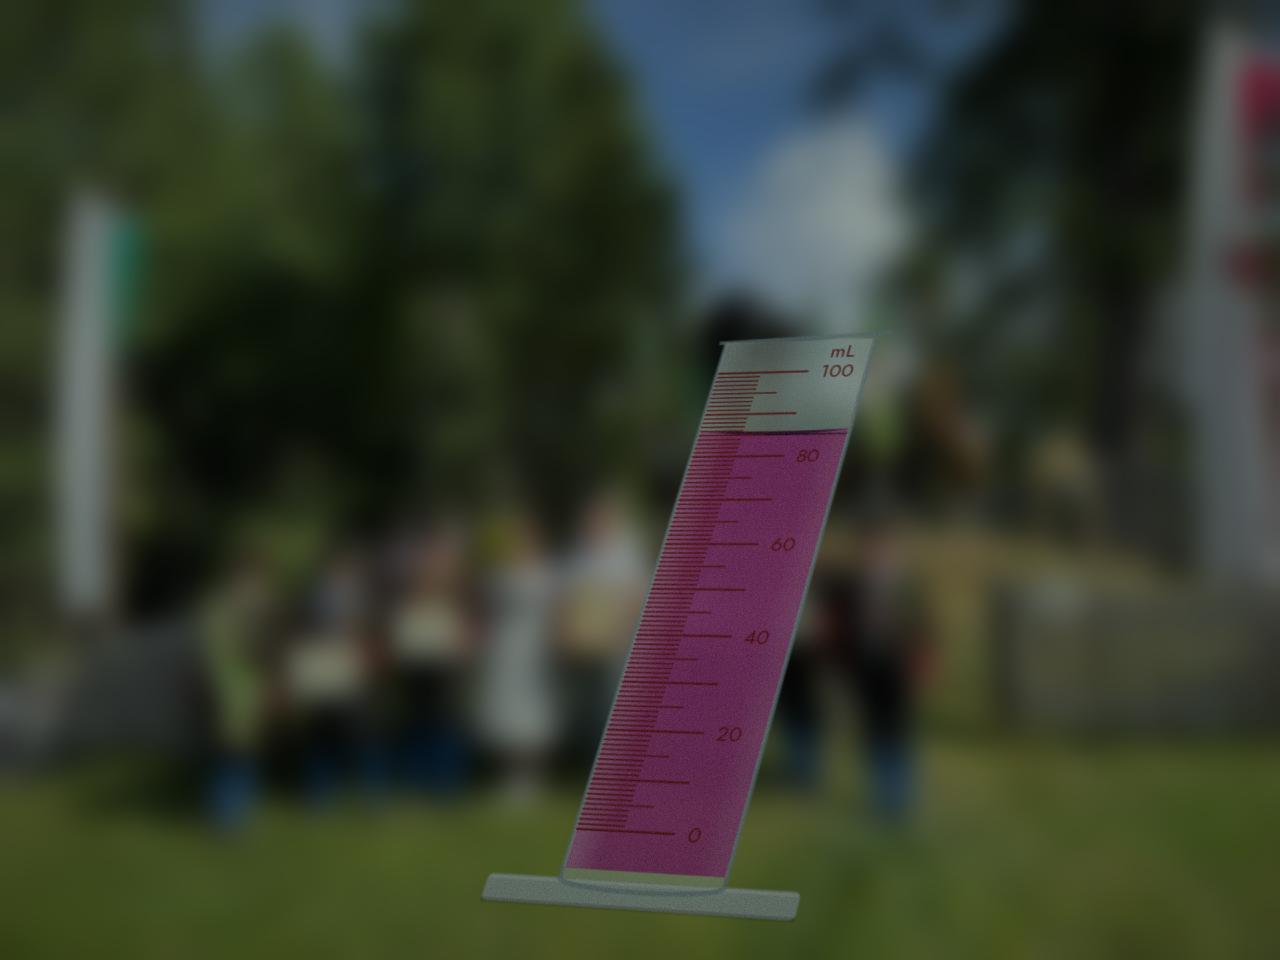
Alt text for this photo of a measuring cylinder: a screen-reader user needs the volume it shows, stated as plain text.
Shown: 85 mL
